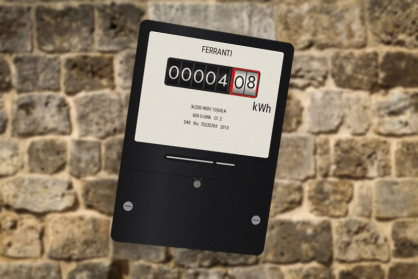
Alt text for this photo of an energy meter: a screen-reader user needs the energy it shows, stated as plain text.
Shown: 4.08 kWh
